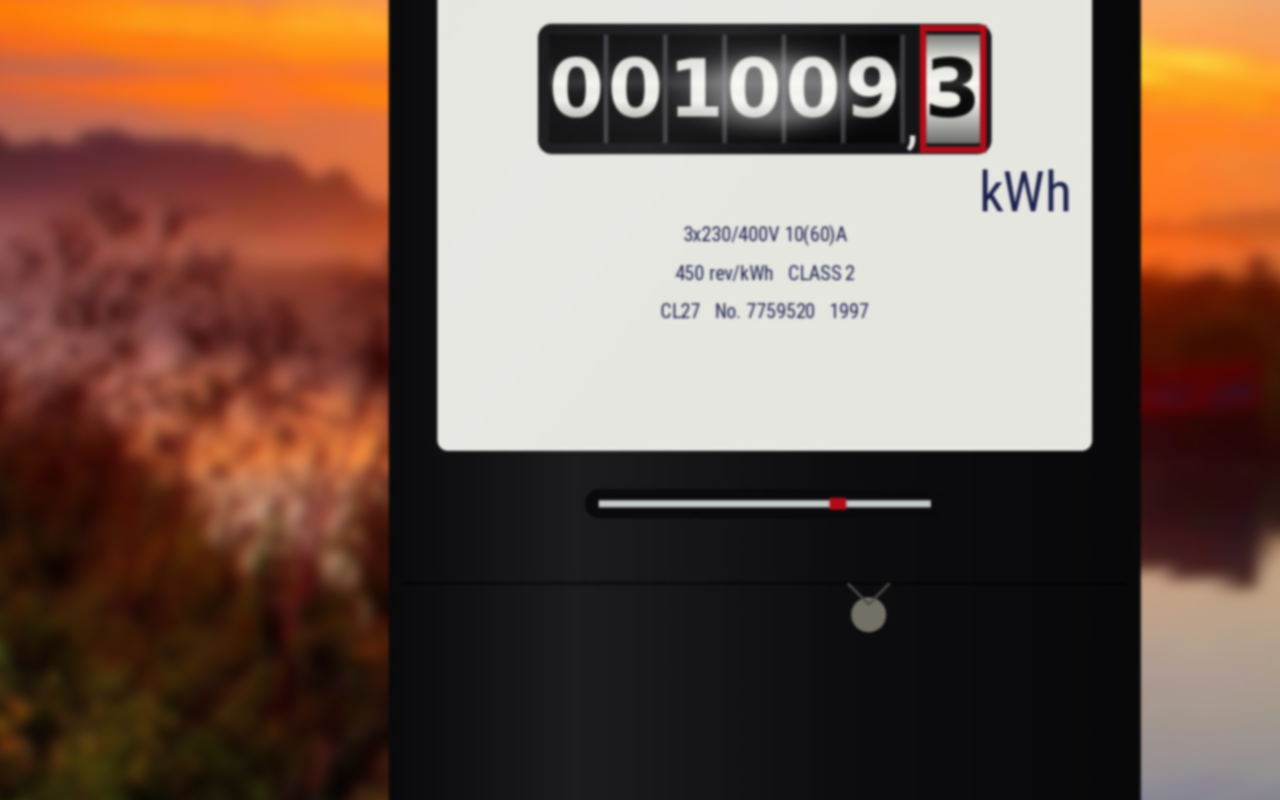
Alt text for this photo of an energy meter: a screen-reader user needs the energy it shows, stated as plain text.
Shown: 1009.3 kWh
